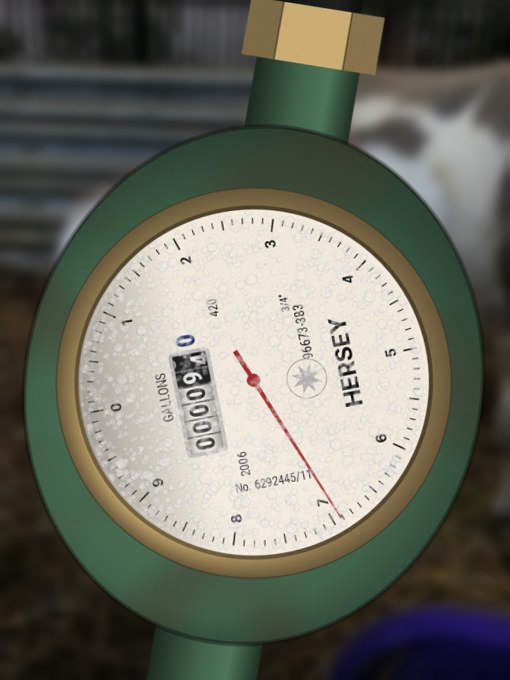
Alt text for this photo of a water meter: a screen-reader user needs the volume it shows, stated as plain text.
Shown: 936.9 gal
